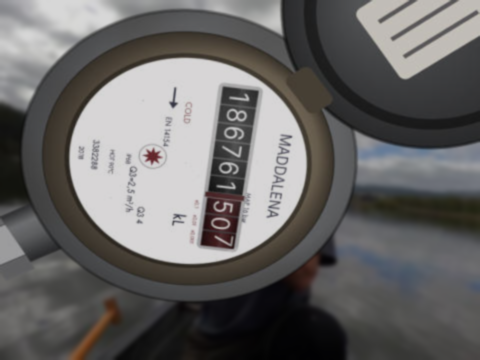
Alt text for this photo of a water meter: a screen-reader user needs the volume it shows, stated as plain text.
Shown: 186761.507 kL
